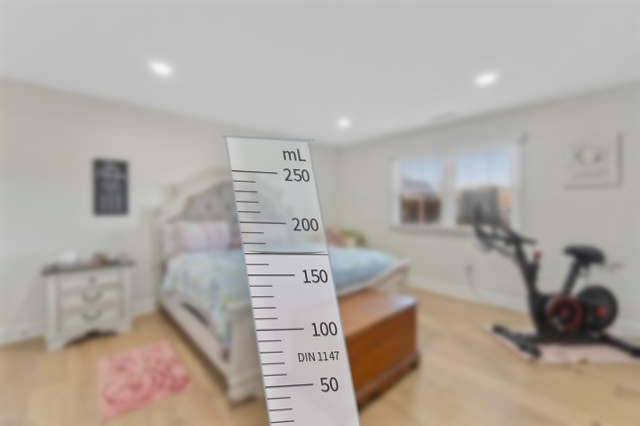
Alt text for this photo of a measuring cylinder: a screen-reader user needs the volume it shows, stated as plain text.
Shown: 170 mL
